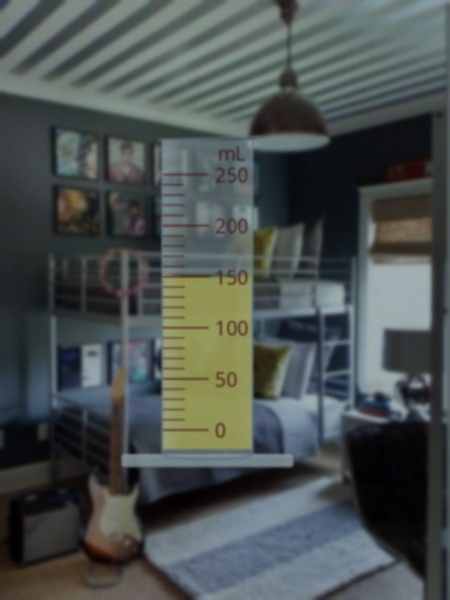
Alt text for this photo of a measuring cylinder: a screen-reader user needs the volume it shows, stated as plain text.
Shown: 150 mL
